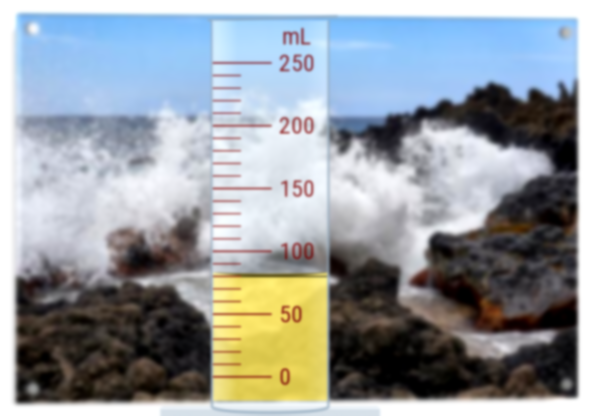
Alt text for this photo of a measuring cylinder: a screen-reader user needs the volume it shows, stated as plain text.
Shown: 80 mL
